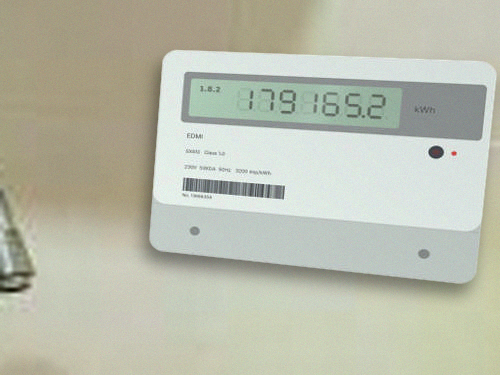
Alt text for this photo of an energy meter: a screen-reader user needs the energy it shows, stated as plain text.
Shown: 179165.2 kWh
